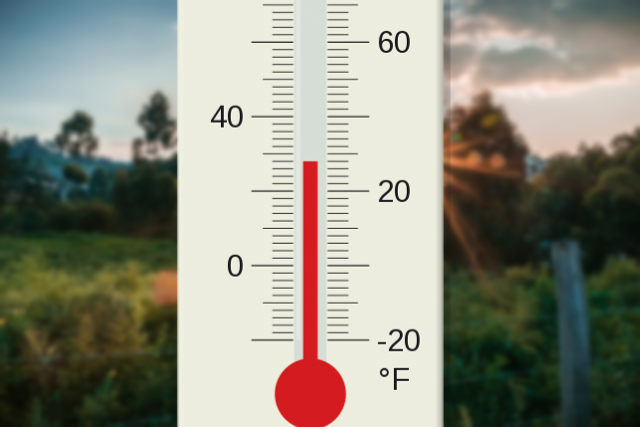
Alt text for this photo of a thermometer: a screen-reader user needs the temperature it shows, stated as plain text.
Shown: 28 °F
